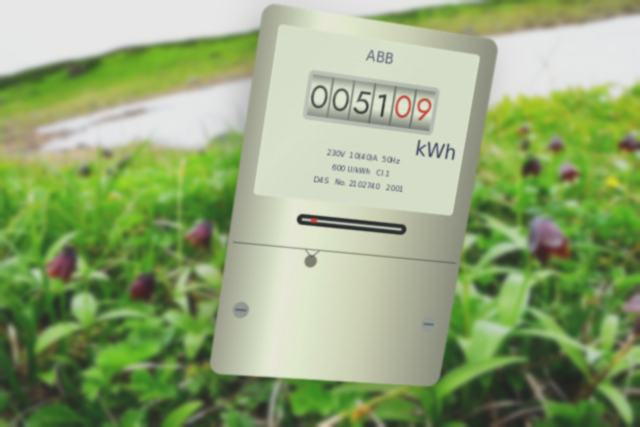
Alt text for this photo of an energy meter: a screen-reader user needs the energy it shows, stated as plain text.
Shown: 51.09 kWh
